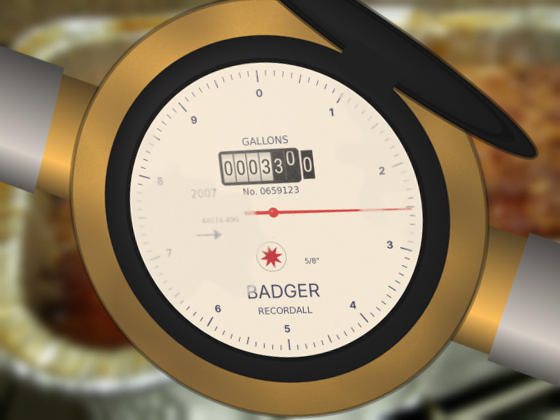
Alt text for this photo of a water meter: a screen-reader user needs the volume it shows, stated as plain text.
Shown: 3302.5 gal
